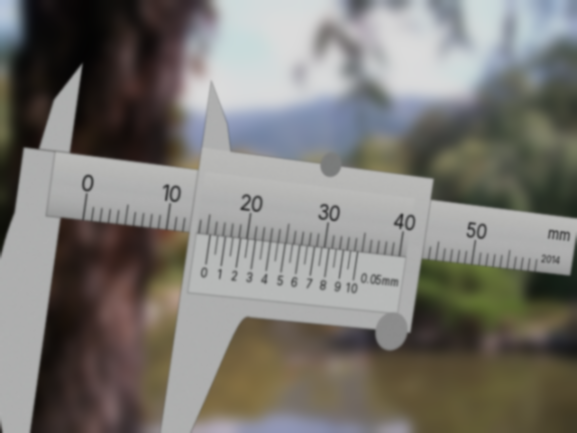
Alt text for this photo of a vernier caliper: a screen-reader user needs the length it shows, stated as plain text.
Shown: 15.4 mm
